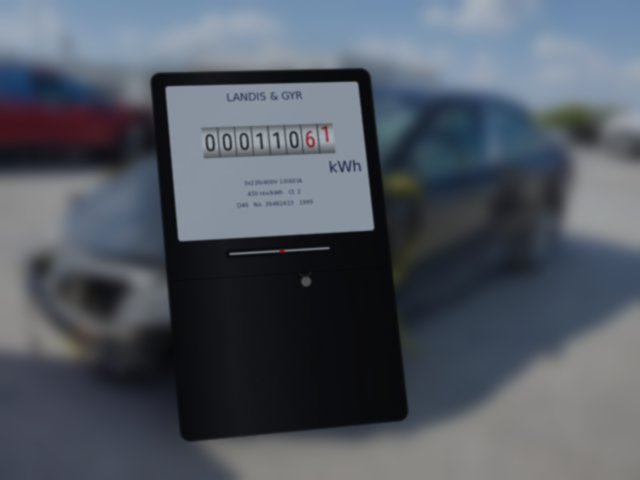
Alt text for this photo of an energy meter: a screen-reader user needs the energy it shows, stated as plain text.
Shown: 110.61 kWh
